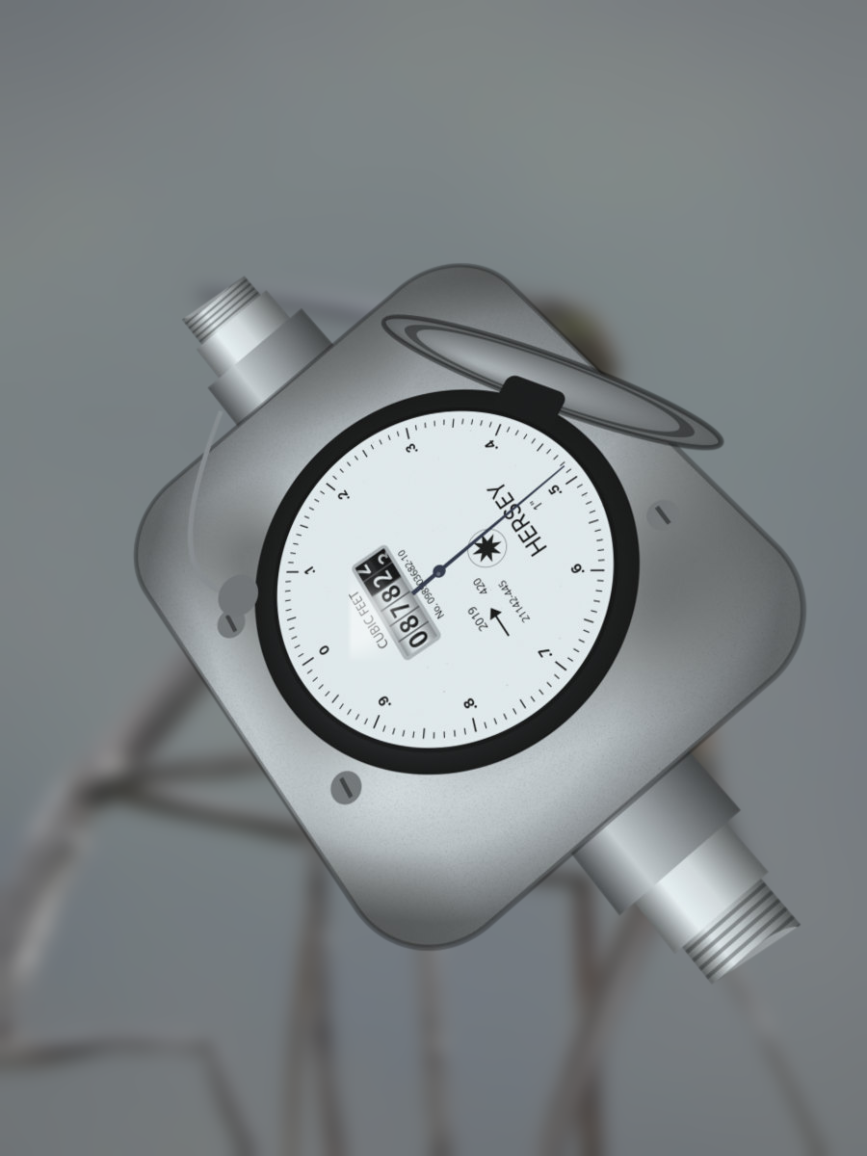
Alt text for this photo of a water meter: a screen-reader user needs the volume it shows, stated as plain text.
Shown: 87822.48 ft³
